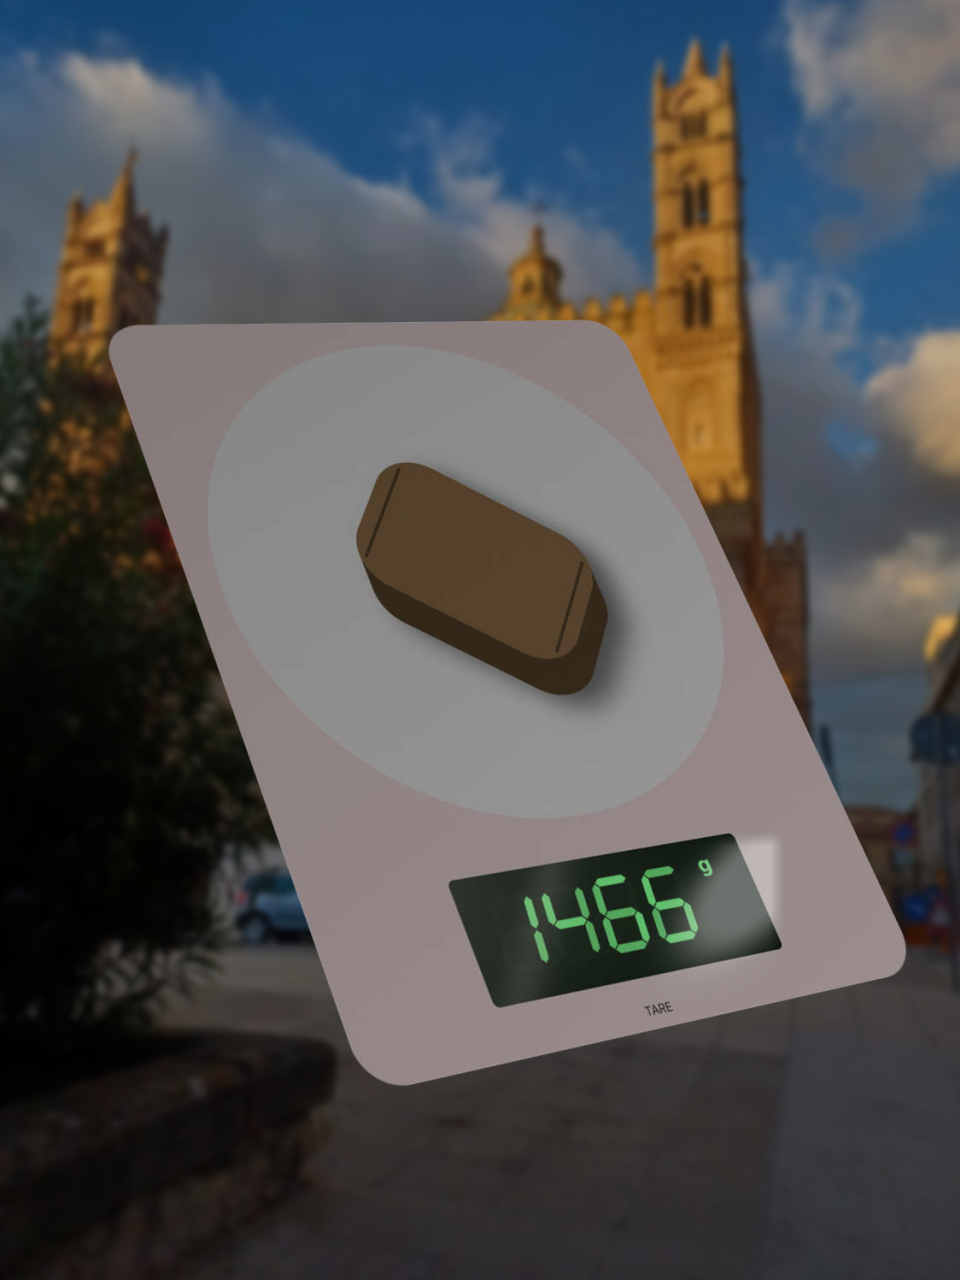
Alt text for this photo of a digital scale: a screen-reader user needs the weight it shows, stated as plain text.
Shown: 1466 g
